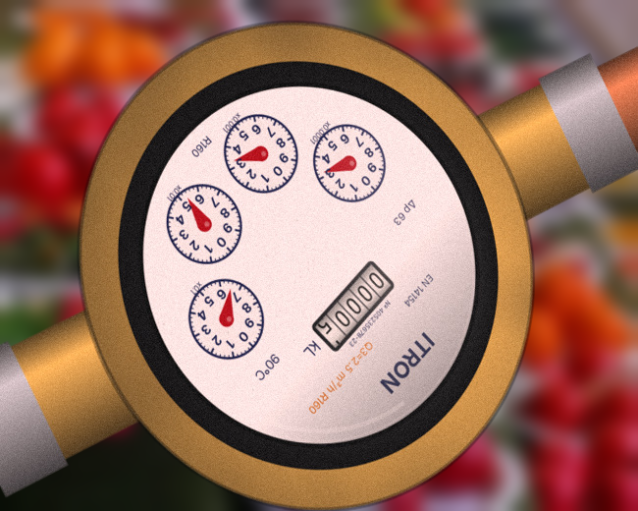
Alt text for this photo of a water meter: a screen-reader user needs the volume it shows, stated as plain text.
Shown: 4.6533 kL
